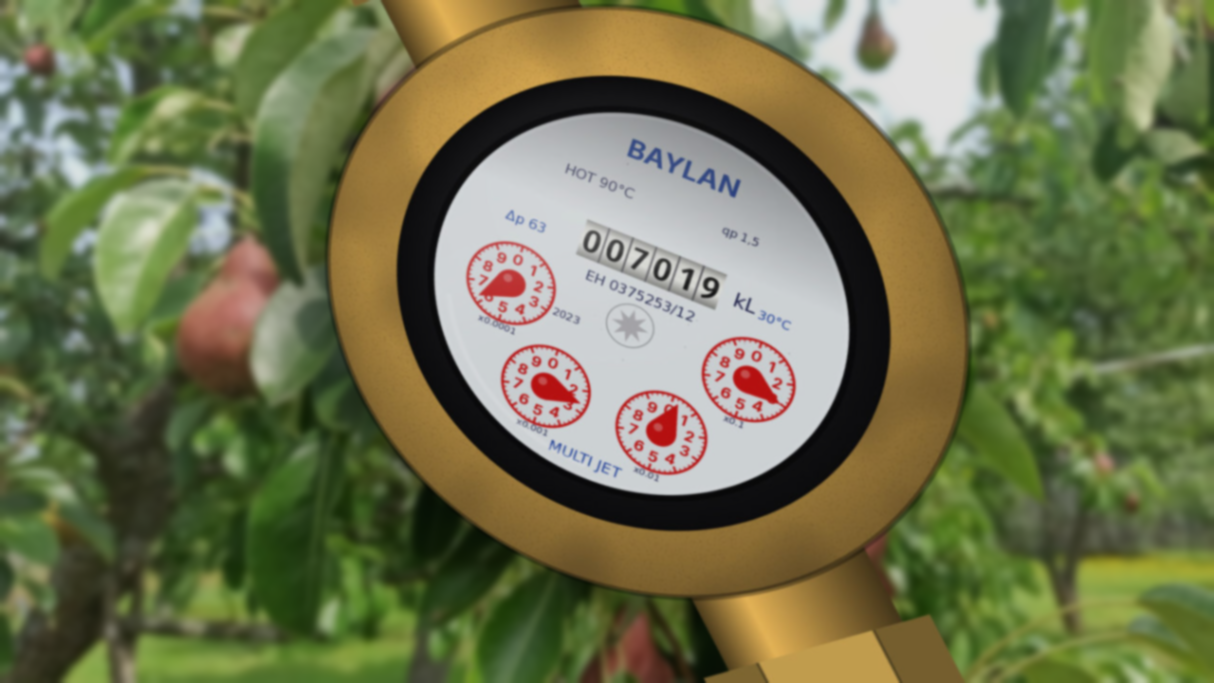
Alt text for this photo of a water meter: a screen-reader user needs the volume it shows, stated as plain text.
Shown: 7019.3026 kL
